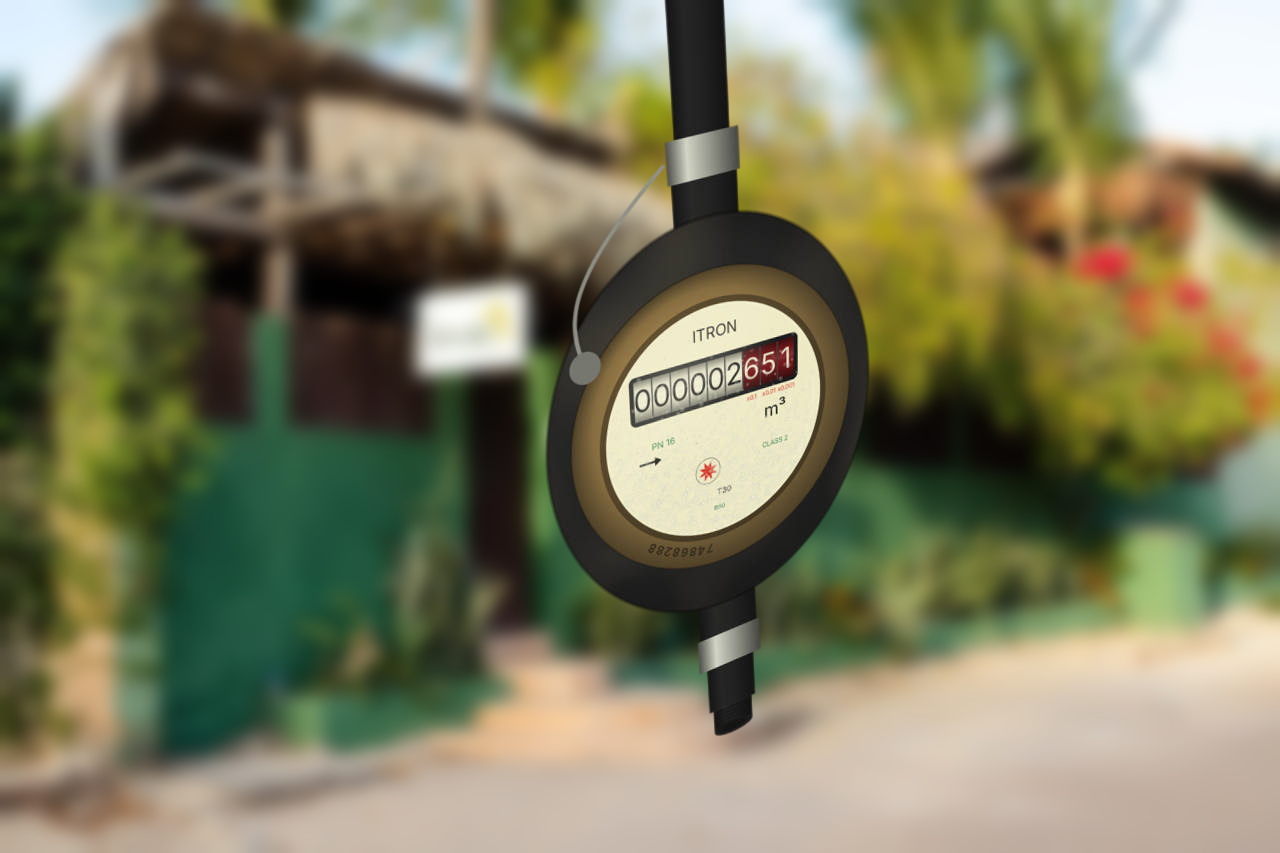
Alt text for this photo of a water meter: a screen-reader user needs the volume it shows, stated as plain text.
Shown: 2.651 m³
